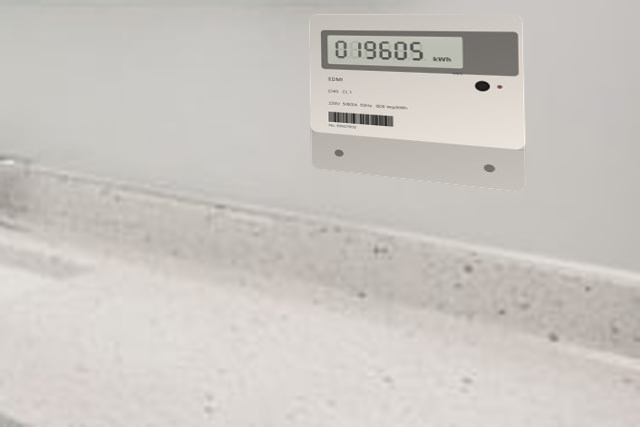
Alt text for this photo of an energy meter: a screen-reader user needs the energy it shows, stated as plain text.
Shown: 19605 kWh
